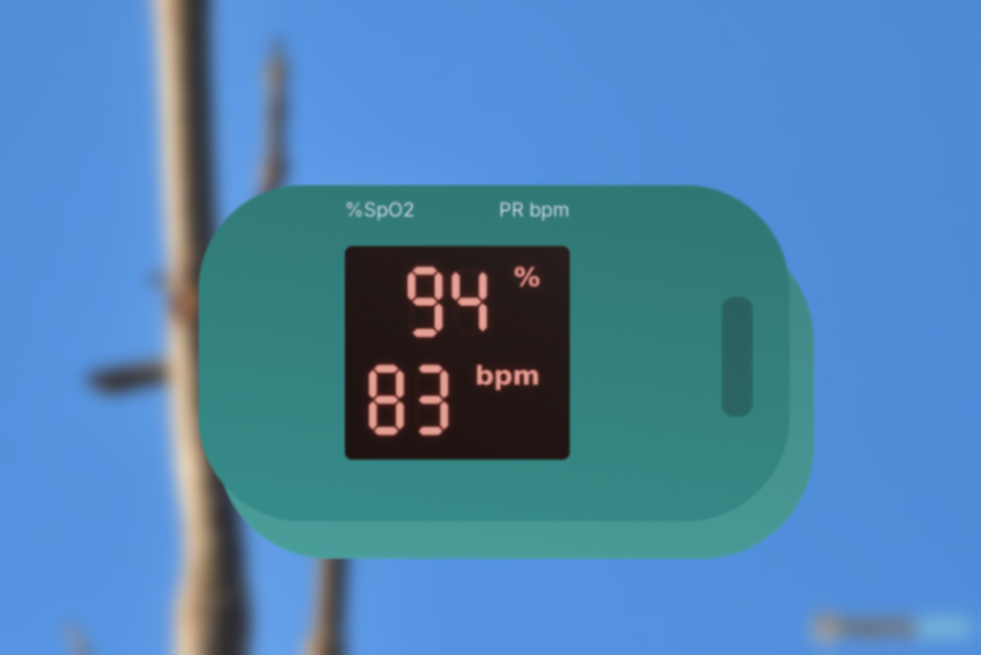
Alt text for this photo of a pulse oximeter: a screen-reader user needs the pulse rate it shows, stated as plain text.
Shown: 83 bpm
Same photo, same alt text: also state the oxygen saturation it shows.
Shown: 94 %
